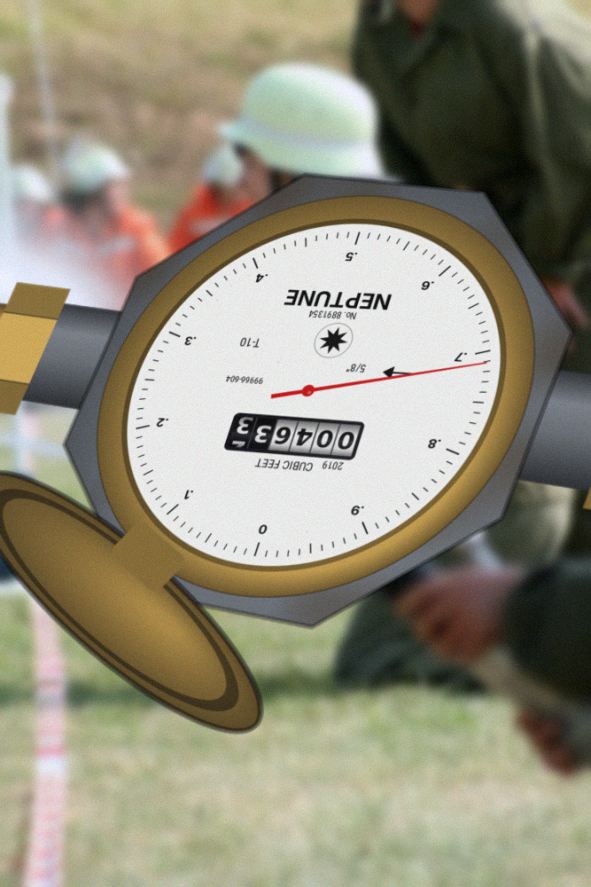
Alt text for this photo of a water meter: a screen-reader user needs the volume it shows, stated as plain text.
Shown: 4632.71 ft³
